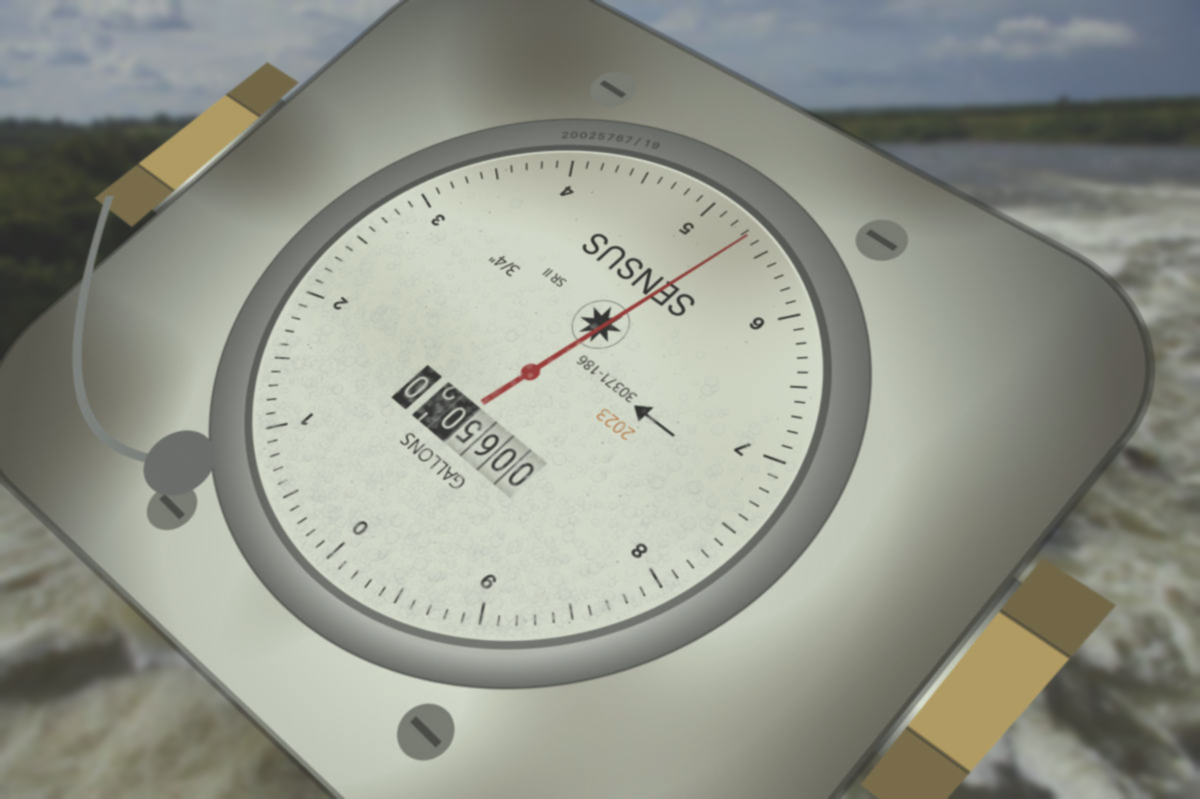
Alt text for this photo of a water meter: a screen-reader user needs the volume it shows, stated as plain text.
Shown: 65015.3 gal
